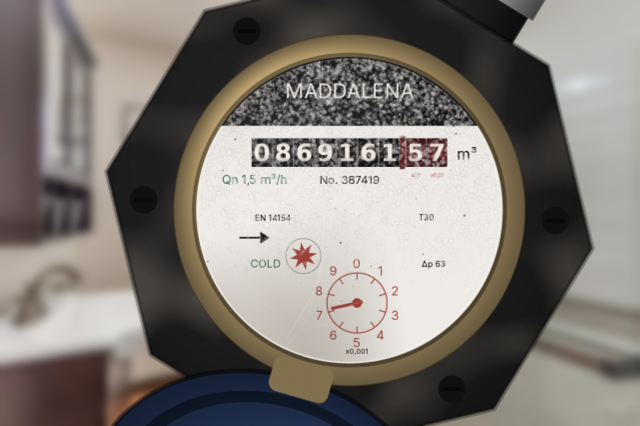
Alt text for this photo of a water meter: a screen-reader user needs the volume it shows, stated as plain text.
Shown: 869161.577 m³
